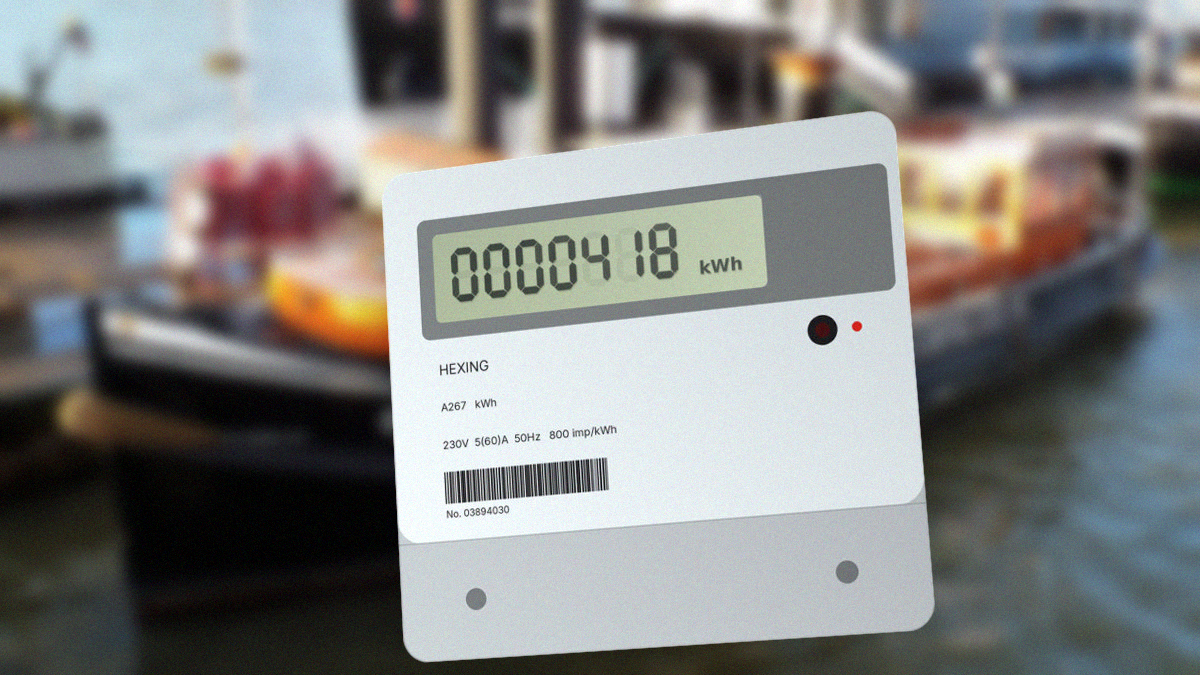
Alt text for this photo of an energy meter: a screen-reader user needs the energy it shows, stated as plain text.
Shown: 418 kWh
